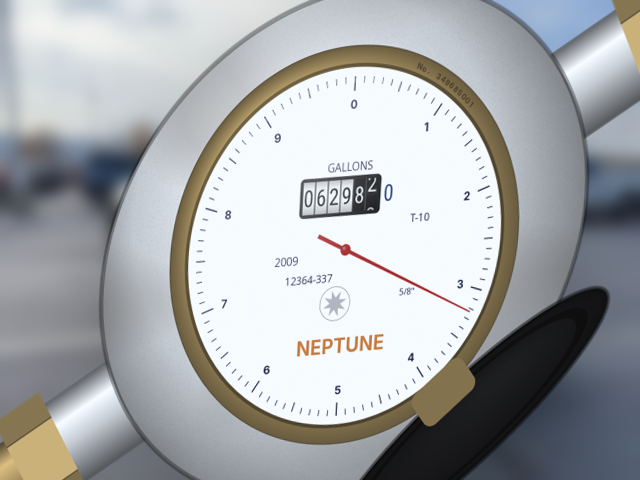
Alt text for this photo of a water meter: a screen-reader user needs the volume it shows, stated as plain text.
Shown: 629823.2 gal
